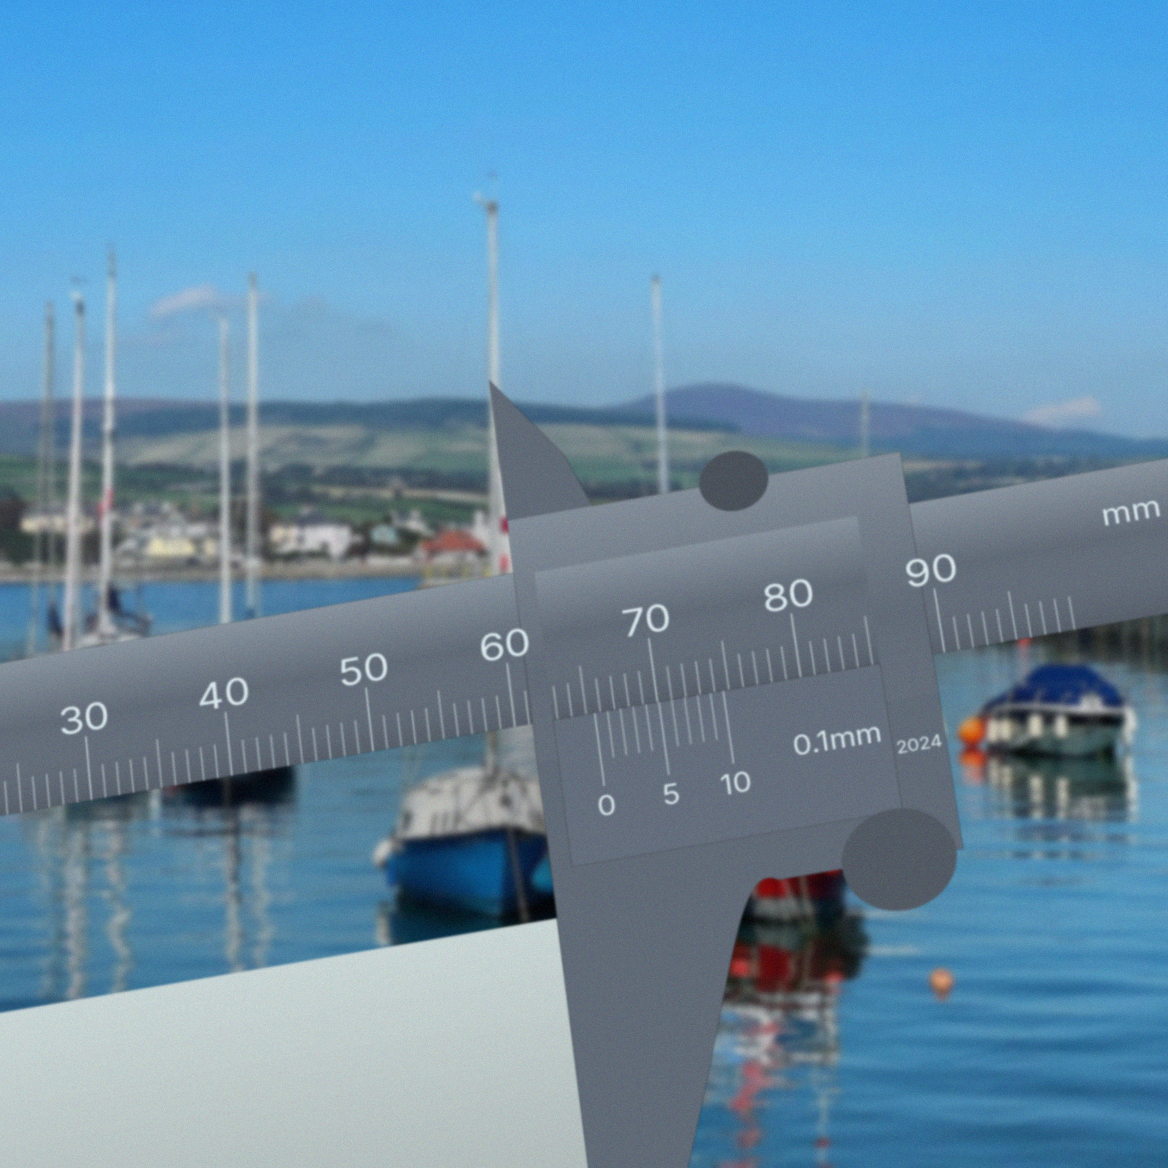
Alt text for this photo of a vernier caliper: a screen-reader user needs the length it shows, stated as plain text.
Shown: 65.6 mm
